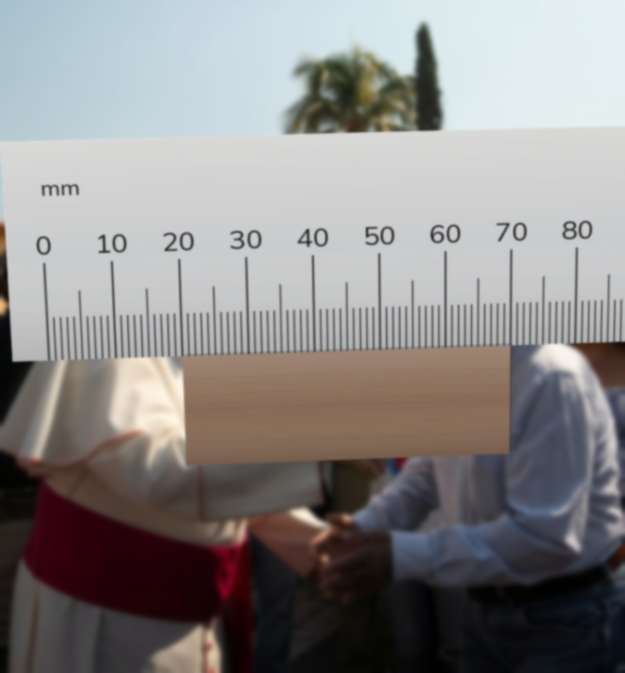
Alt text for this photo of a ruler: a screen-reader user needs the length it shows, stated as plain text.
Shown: 50 mm
